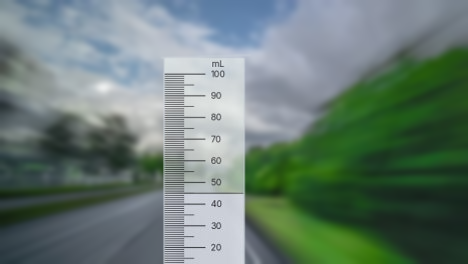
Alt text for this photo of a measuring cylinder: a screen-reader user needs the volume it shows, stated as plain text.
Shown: 45 mL
